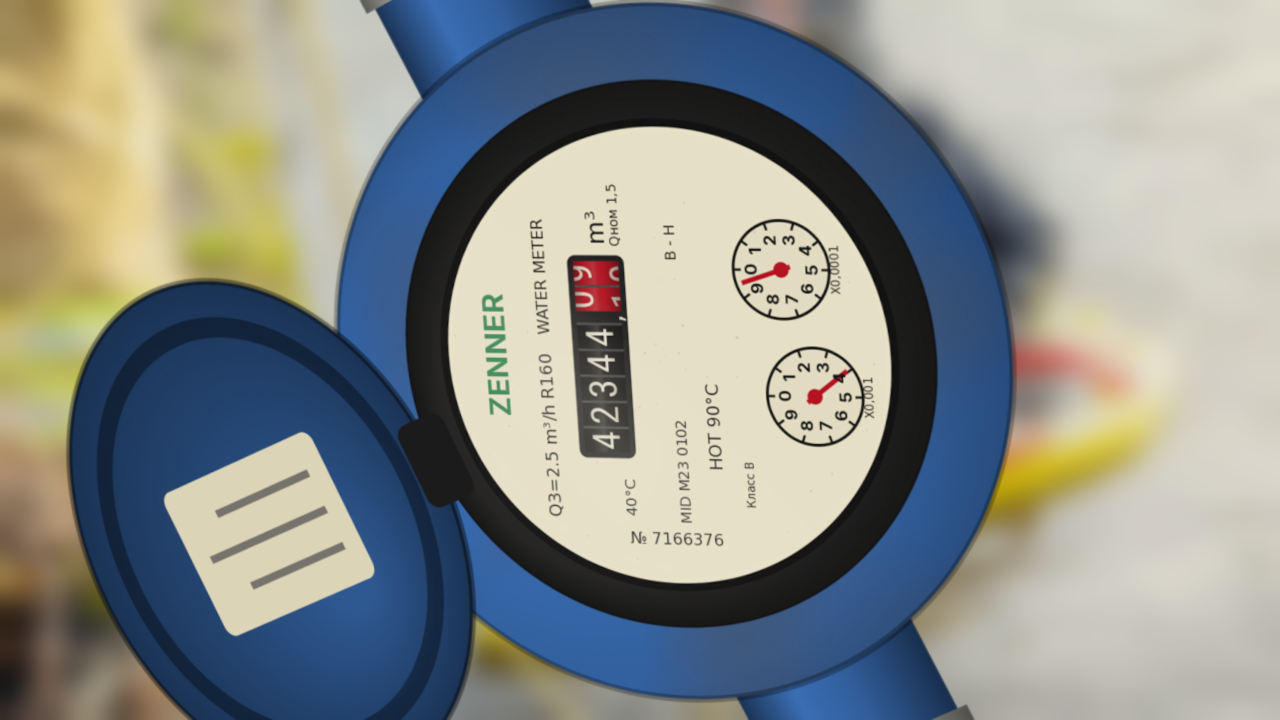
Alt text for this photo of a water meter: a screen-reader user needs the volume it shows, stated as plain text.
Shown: 42344.0939 m³
